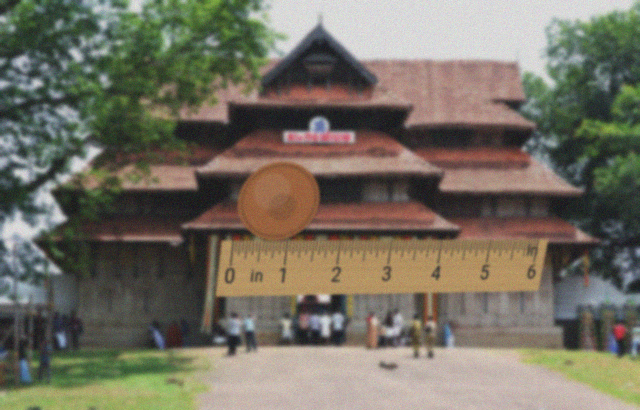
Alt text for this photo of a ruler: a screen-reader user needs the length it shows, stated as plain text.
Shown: 1.5 in
